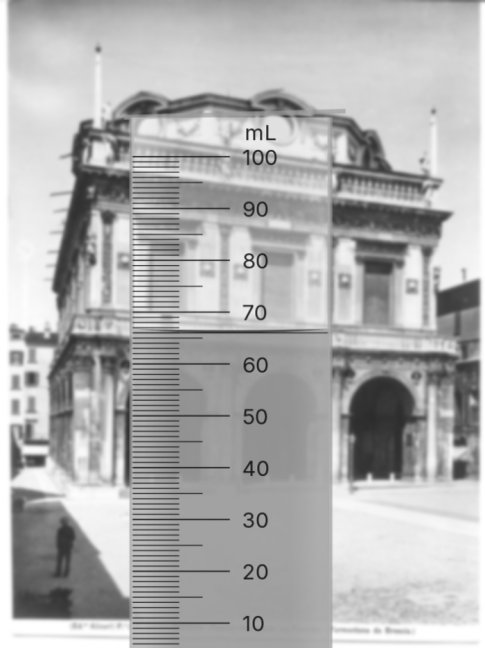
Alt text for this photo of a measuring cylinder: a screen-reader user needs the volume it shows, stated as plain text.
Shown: 66 mL
